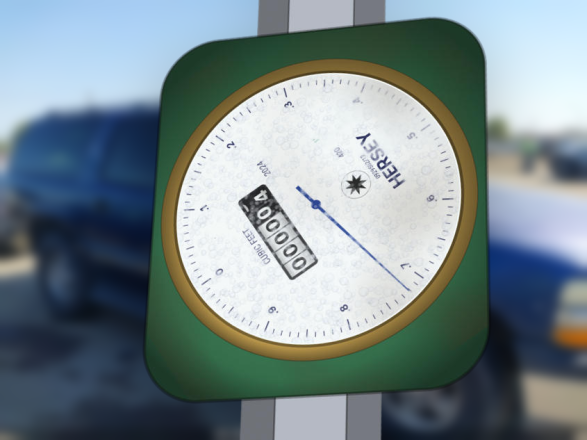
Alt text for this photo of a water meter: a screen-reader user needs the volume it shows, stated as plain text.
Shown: 3.72 ft³
